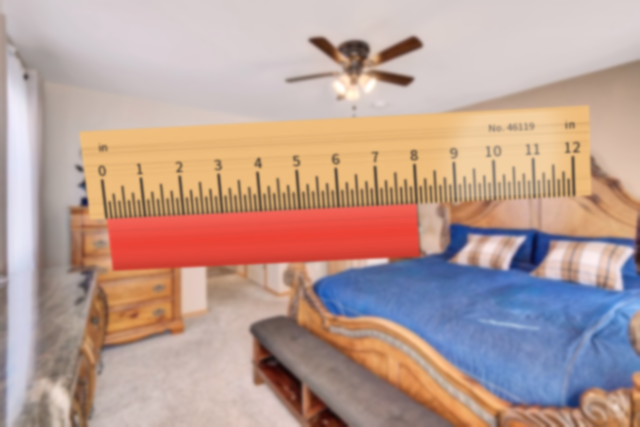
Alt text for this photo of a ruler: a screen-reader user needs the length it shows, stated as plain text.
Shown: 8 in
